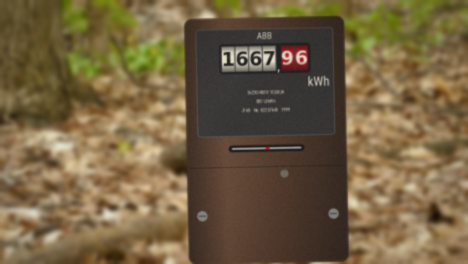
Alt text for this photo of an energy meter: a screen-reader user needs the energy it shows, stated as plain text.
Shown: 1667.96 kWh
